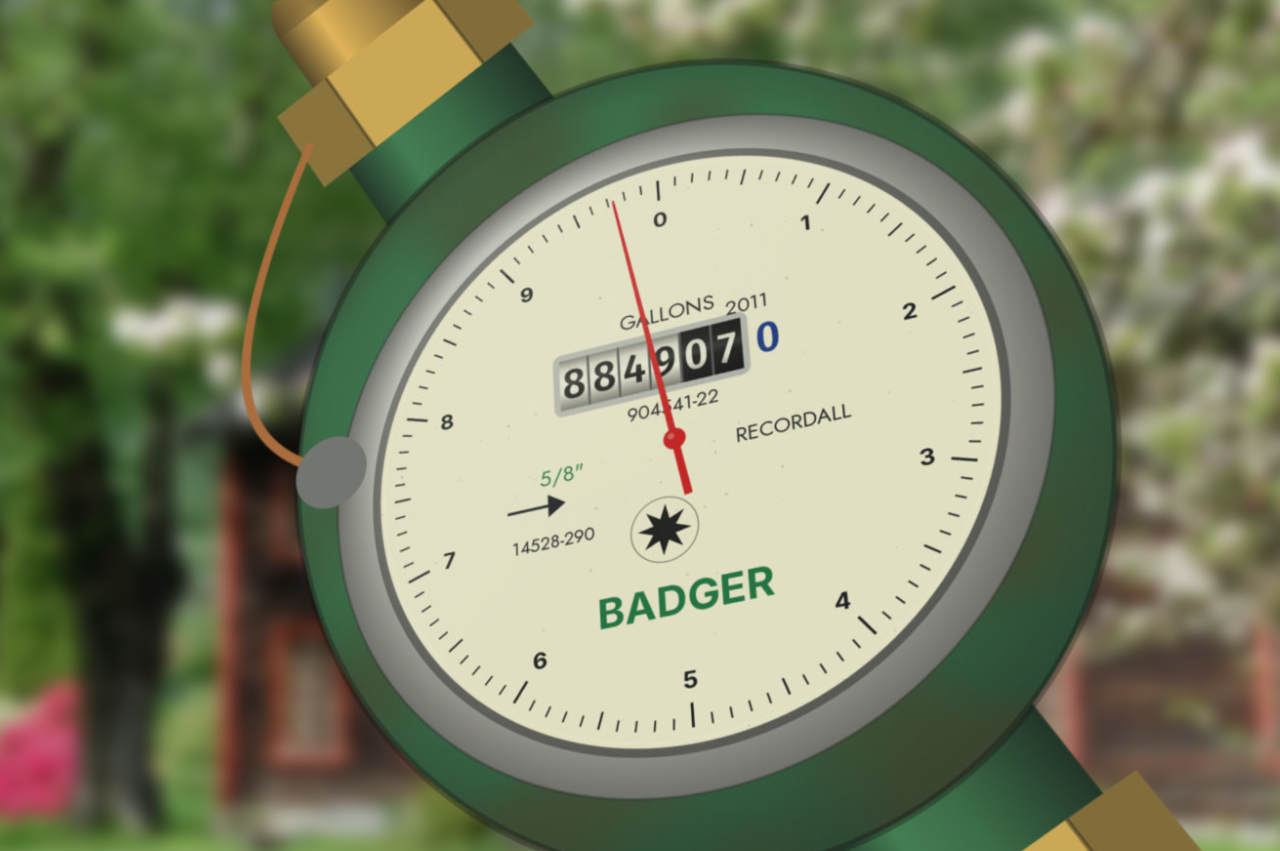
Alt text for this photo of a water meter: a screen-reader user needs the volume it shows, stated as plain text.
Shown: 8849069.7 gal
